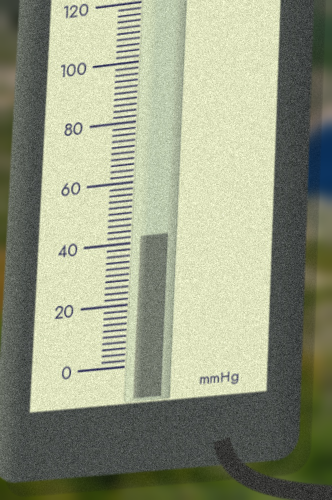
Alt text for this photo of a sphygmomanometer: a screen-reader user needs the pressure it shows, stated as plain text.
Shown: 42 mmHg
